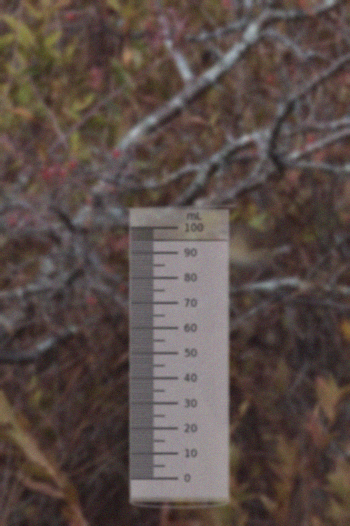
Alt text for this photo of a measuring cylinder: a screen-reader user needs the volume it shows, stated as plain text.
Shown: 95 mL
